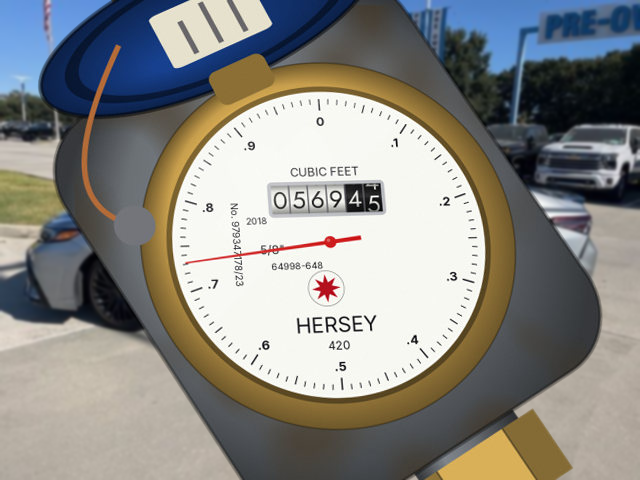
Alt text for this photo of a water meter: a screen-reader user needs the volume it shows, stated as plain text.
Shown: 56944.73 ft³
